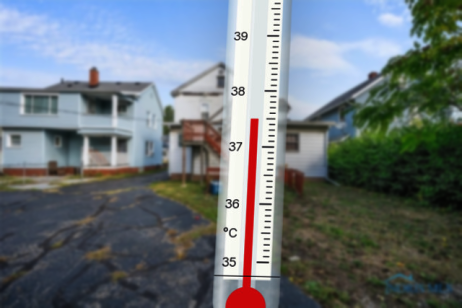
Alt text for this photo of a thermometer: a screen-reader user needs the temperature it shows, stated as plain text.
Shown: 37.5 °C
